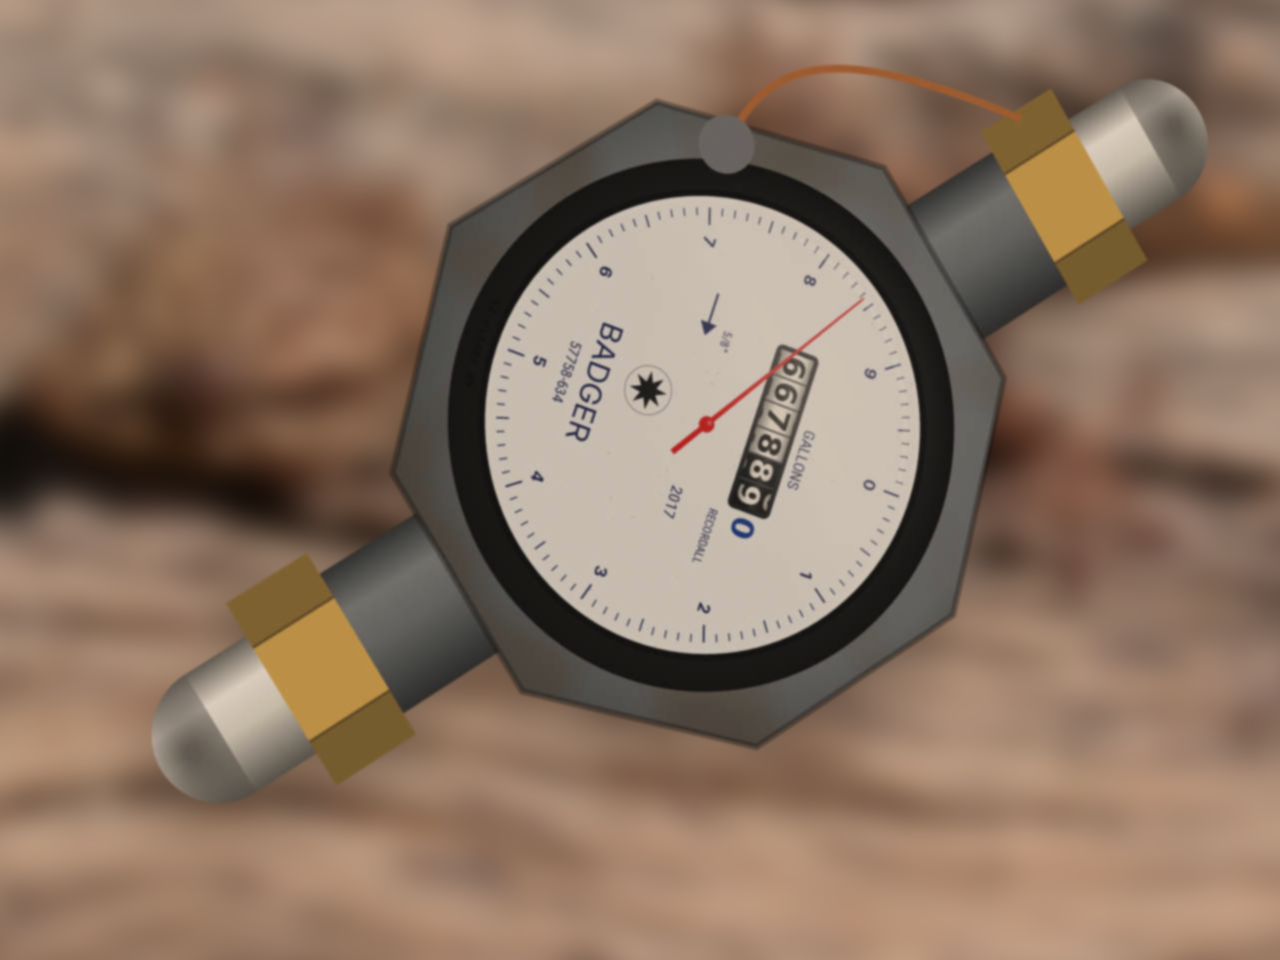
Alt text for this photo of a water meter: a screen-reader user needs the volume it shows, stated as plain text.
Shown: 6678888.4 gal
